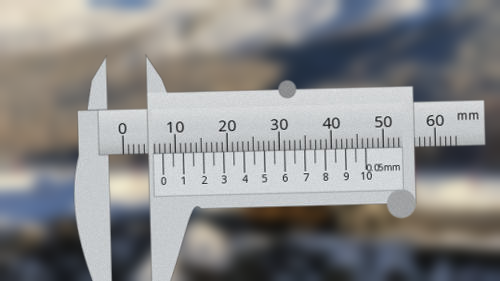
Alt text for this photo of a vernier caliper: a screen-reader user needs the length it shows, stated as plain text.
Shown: 7.6 mm
